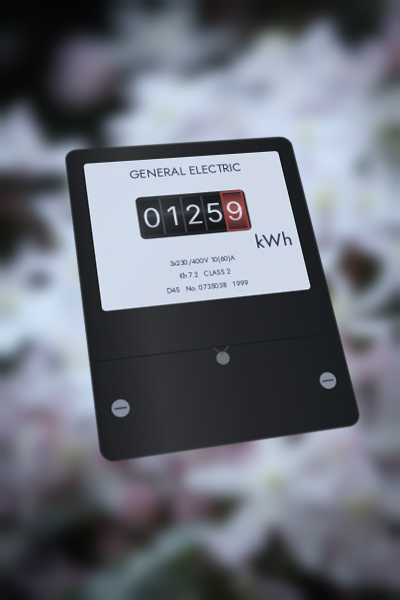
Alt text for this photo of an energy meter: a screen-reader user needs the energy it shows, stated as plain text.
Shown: 125.9 kWh
